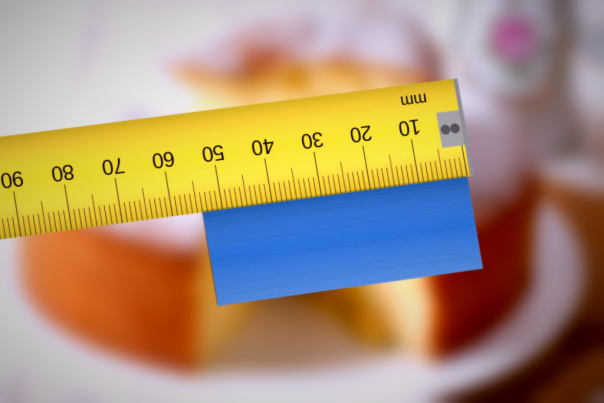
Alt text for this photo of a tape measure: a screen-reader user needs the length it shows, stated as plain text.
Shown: 54 mm
